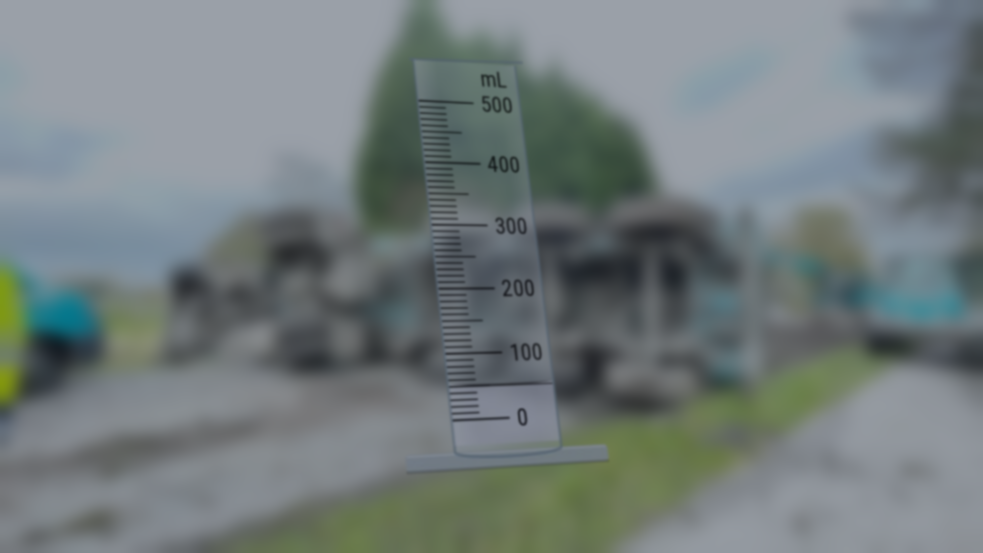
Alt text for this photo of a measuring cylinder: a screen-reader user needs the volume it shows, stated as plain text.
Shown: 50 mL
